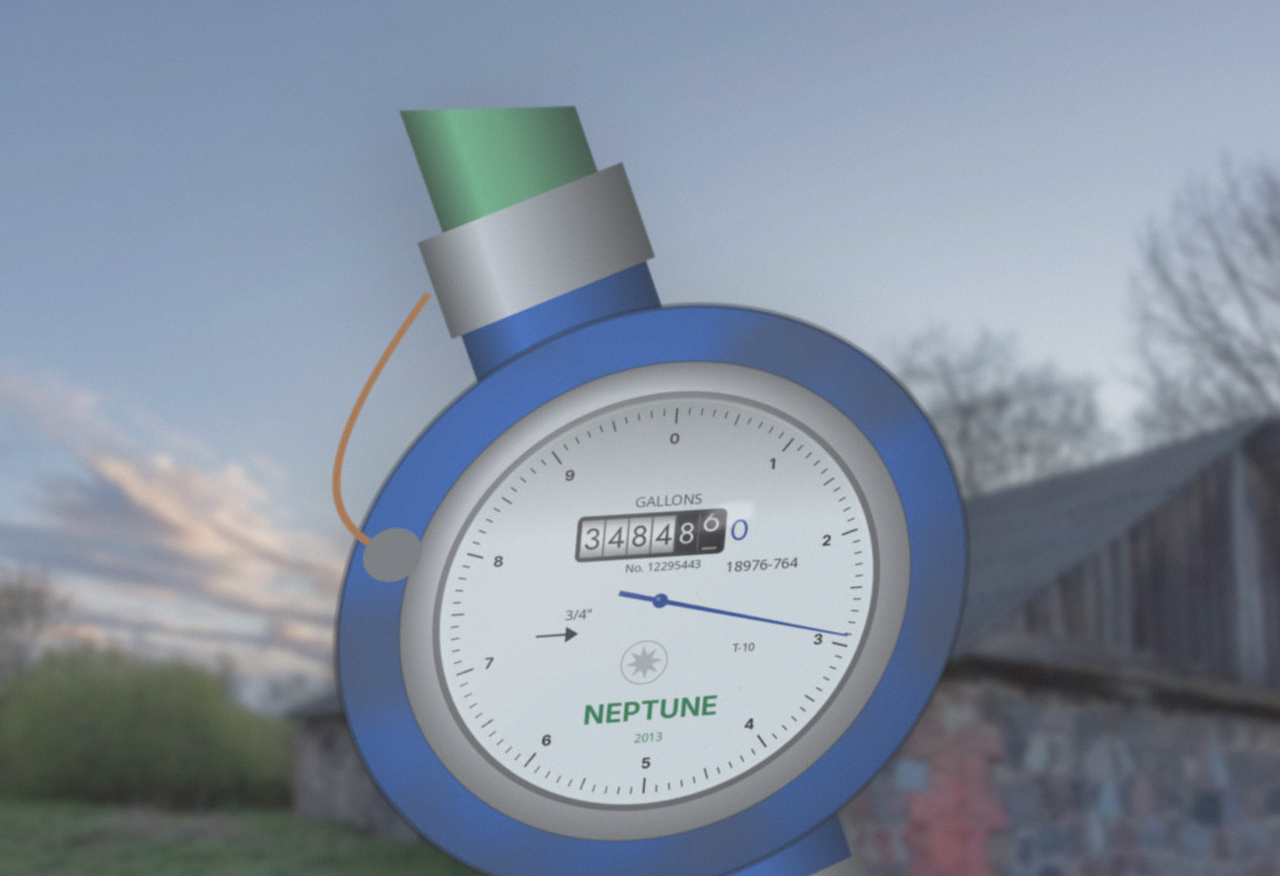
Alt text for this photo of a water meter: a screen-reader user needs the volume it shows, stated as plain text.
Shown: 3484862.9 gal
